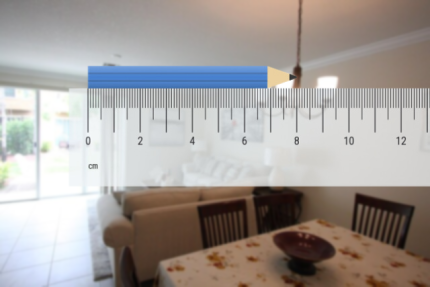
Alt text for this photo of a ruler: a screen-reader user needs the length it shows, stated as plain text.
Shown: 8 cm
